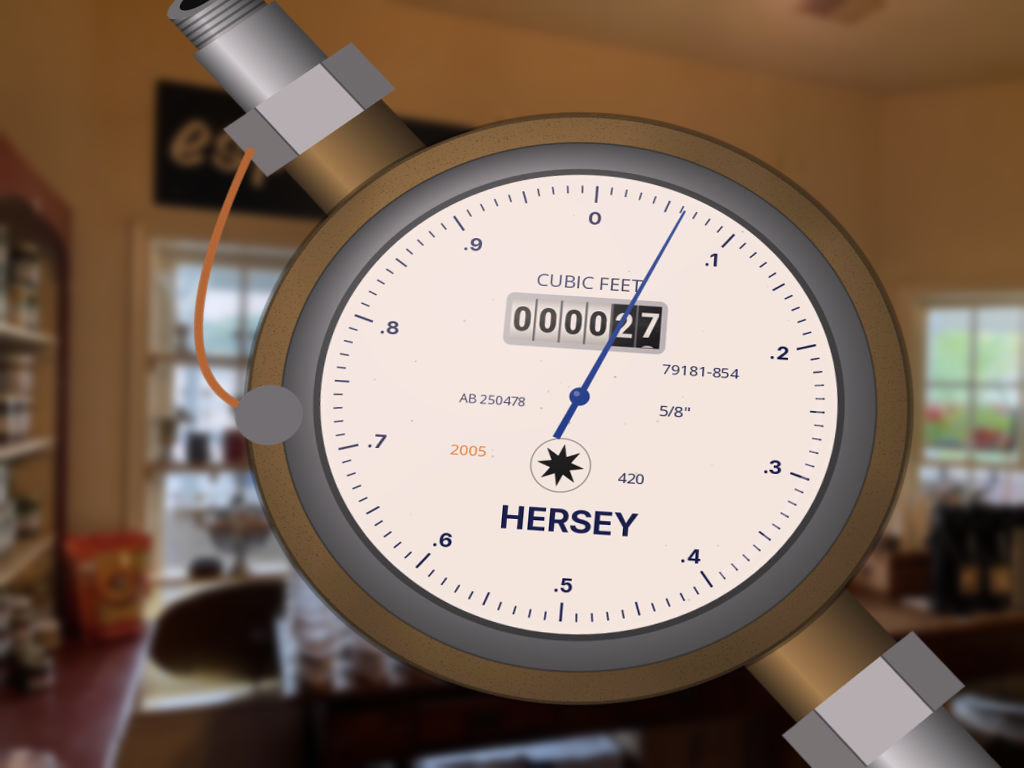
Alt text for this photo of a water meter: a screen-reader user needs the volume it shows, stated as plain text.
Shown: 27.06 ft³
